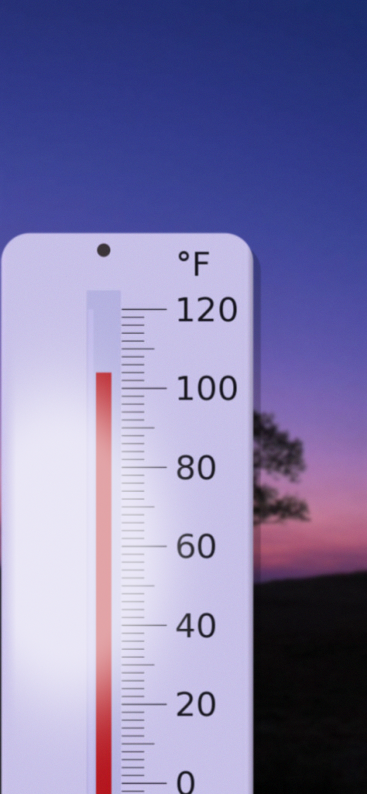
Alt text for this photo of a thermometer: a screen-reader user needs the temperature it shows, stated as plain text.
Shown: 104 °F
